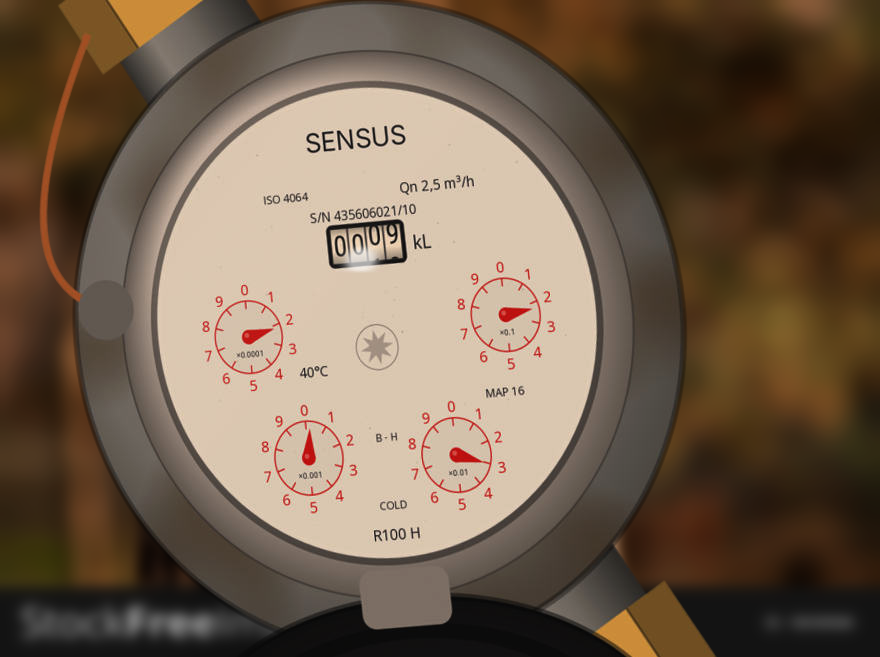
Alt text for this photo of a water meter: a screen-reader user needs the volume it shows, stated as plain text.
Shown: 9.2302 kL
